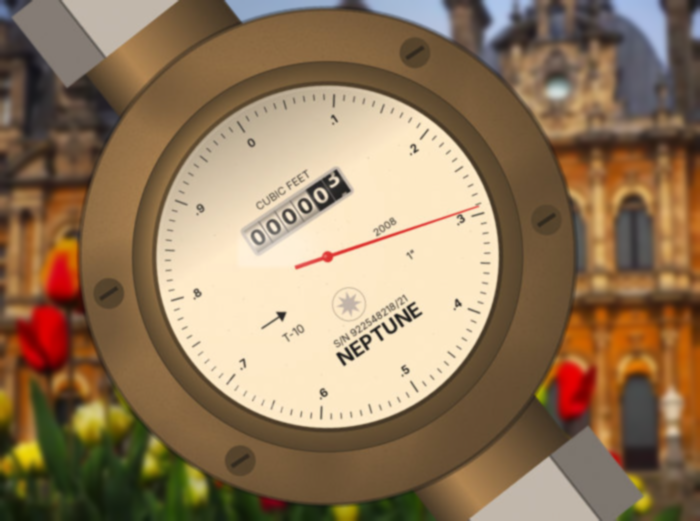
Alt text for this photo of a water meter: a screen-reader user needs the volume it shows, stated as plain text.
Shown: 3.29 ft³
